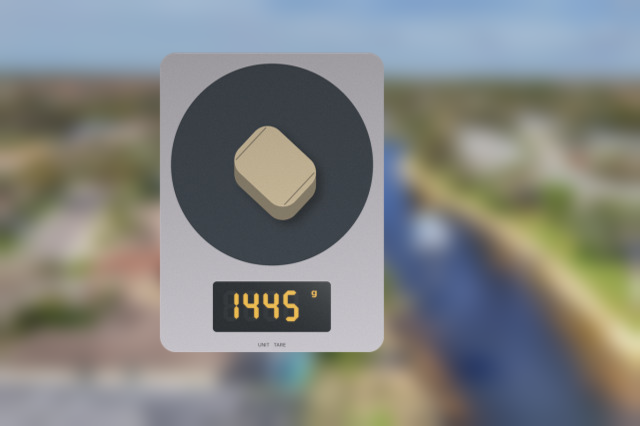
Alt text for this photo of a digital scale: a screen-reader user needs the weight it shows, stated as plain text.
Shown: 1445 g
